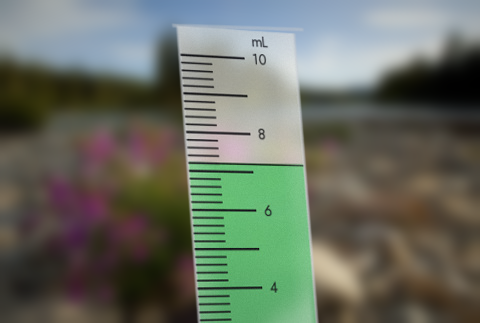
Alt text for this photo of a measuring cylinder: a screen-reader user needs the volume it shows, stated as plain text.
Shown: 7.2 mL
